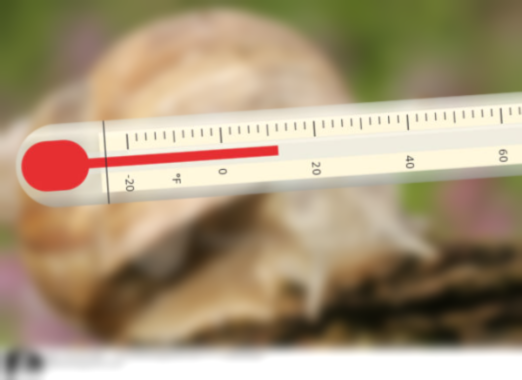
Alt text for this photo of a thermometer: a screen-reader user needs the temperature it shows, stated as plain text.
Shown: 12 °F
